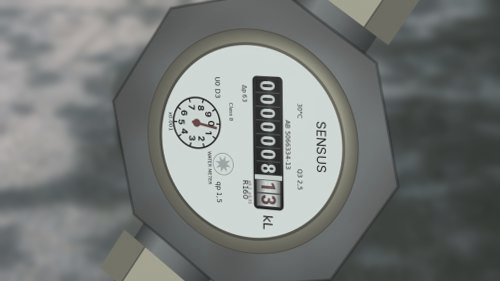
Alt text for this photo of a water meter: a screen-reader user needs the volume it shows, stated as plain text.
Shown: 8.130 kL
